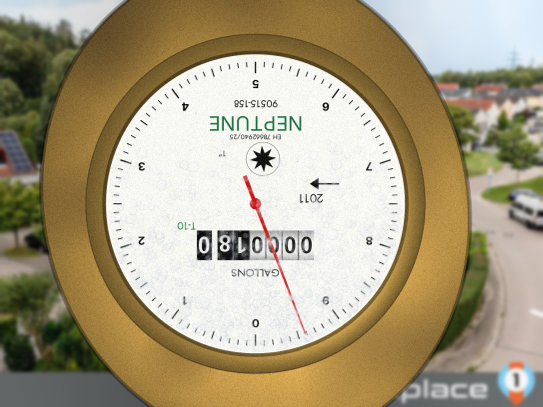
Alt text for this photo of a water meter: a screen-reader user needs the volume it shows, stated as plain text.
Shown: 179.4 gal
